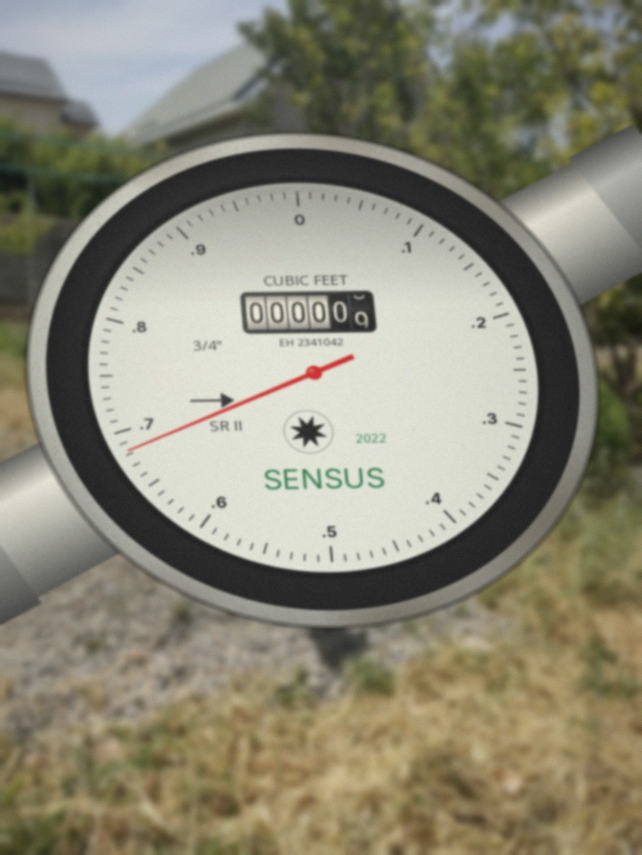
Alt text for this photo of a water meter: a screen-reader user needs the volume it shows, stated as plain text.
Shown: 8.68 ft³
